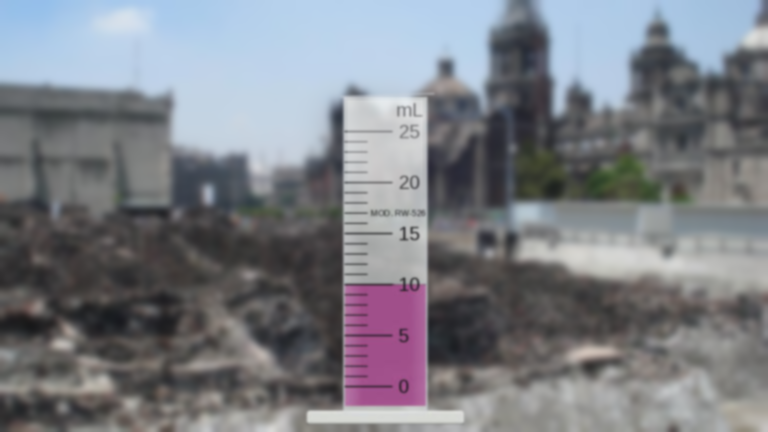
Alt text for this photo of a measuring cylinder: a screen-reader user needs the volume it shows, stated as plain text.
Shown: 10 mL
